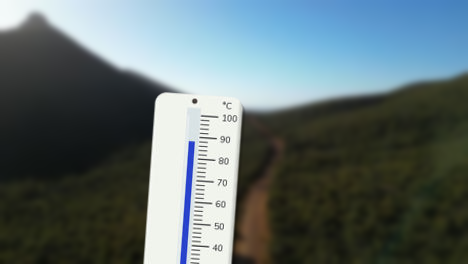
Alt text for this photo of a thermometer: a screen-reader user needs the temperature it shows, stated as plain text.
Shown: 88 °C
